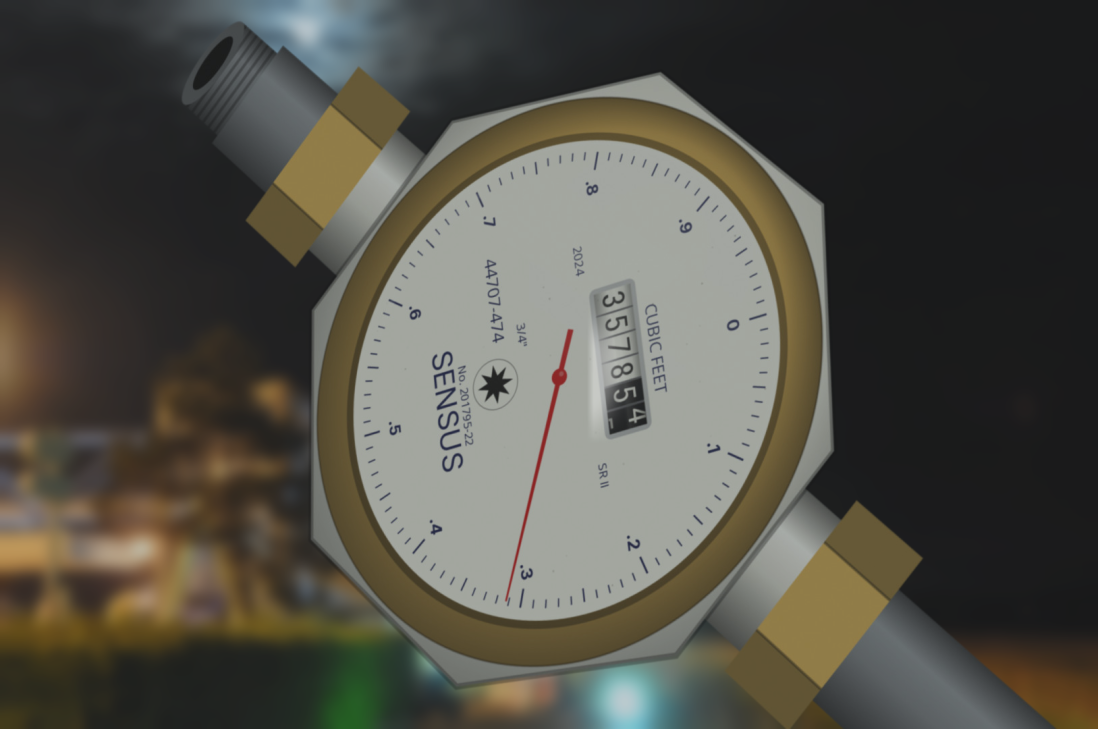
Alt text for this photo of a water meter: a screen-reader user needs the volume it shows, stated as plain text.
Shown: 357854.31 ft³
